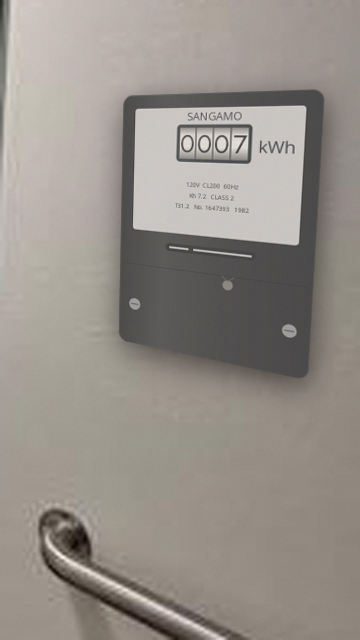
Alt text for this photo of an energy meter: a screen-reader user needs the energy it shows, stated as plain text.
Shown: 7 kWh
